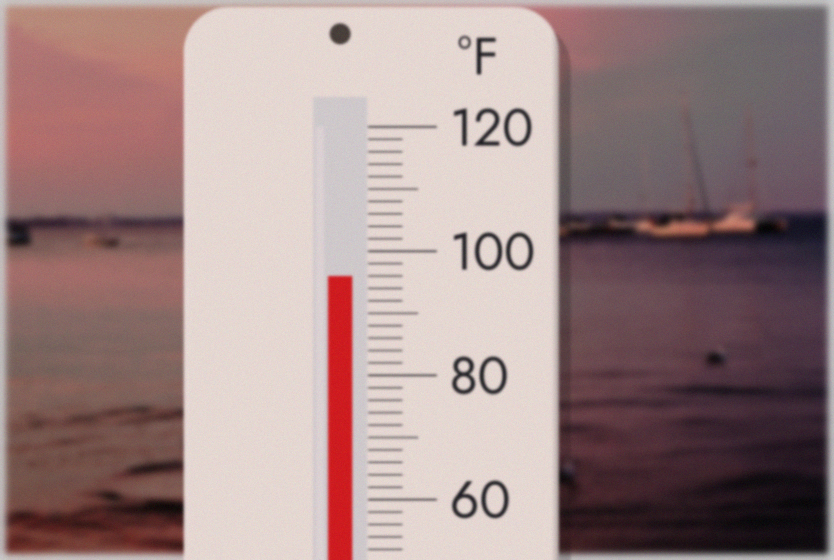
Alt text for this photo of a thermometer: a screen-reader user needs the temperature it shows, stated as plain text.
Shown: 96 °F
